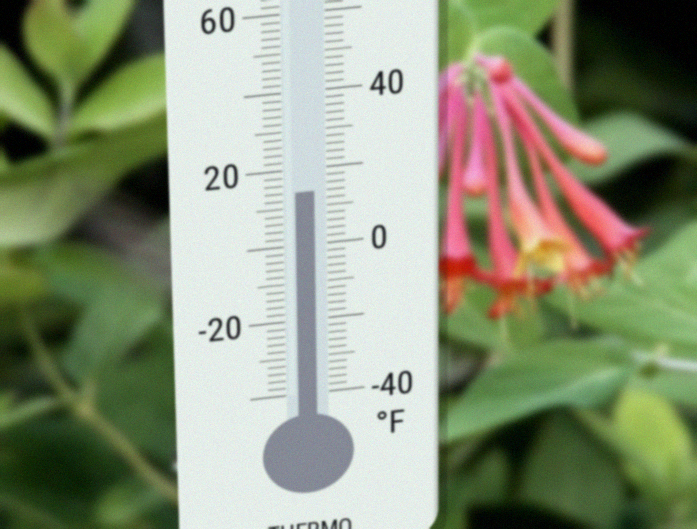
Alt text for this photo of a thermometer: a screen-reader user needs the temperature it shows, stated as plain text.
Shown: 14 °F
